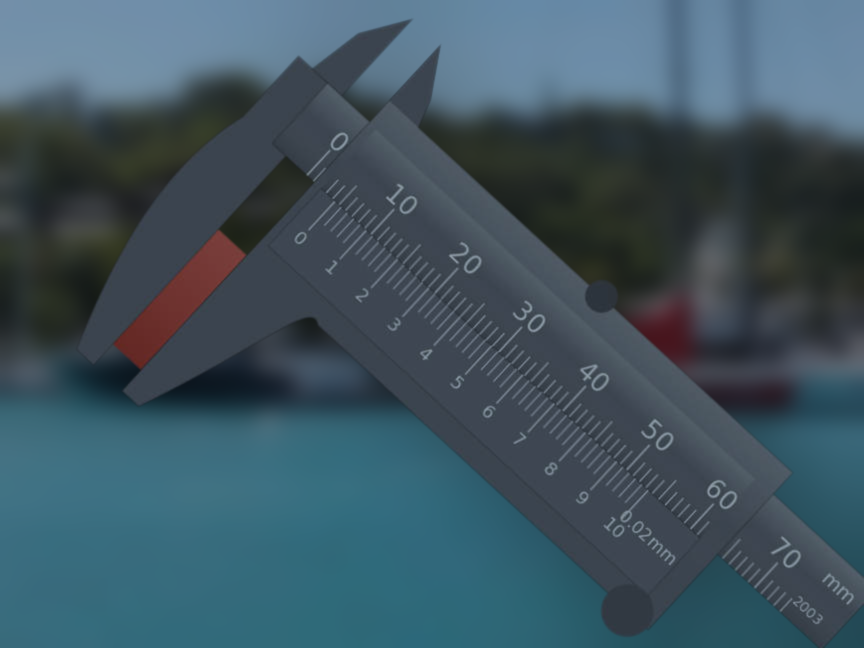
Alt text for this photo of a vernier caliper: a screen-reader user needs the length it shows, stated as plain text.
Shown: 4.4 mm
